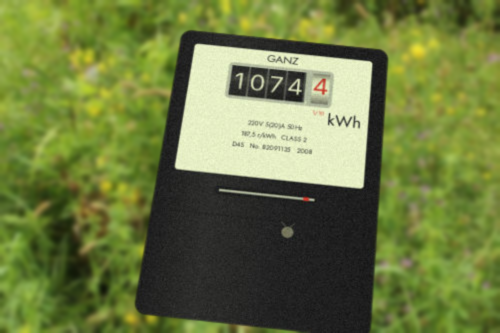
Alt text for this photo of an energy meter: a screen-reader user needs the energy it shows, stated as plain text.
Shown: 1074.4 kWh
